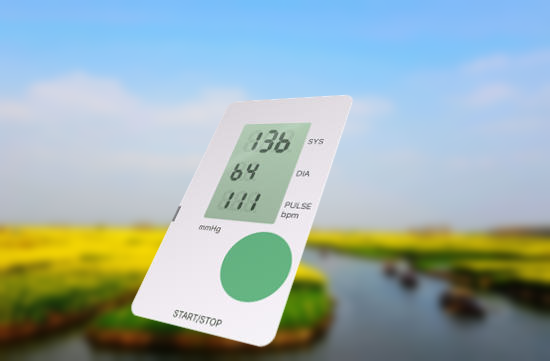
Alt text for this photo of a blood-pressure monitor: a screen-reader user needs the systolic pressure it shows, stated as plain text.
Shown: 136 mmHg
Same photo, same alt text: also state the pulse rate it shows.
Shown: 111 bpm
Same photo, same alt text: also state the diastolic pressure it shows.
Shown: 64 mmHg
